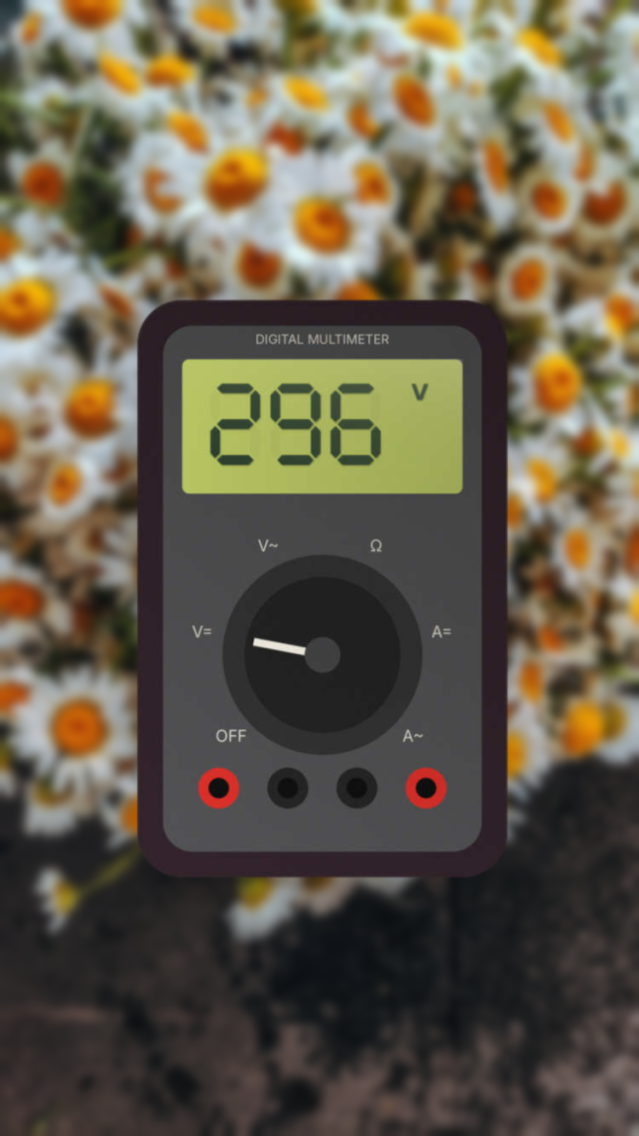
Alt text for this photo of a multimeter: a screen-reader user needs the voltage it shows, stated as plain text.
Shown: 296 V
